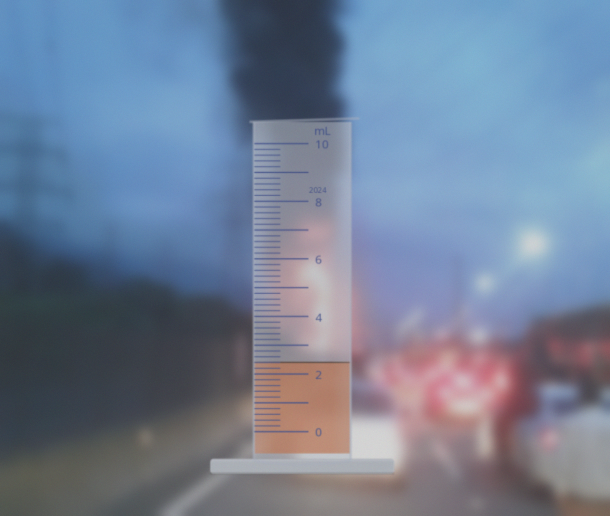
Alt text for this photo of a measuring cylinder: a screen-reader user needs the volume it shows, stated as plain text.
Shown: 2.4 mL
